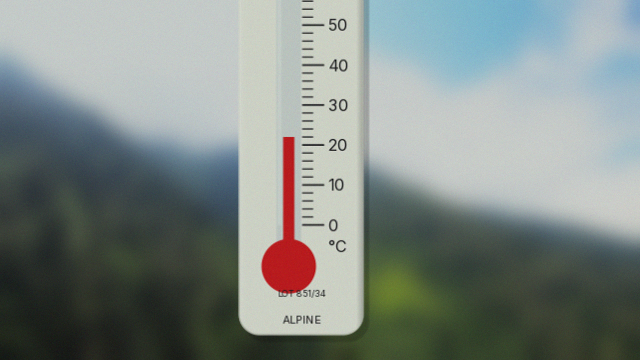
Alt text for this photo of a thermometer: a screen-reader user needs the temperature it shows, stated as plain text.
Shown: 22 °C
